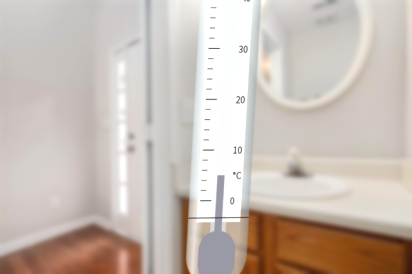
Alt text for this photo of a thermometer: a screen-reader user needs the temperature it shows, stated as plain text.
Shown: 5 °C
